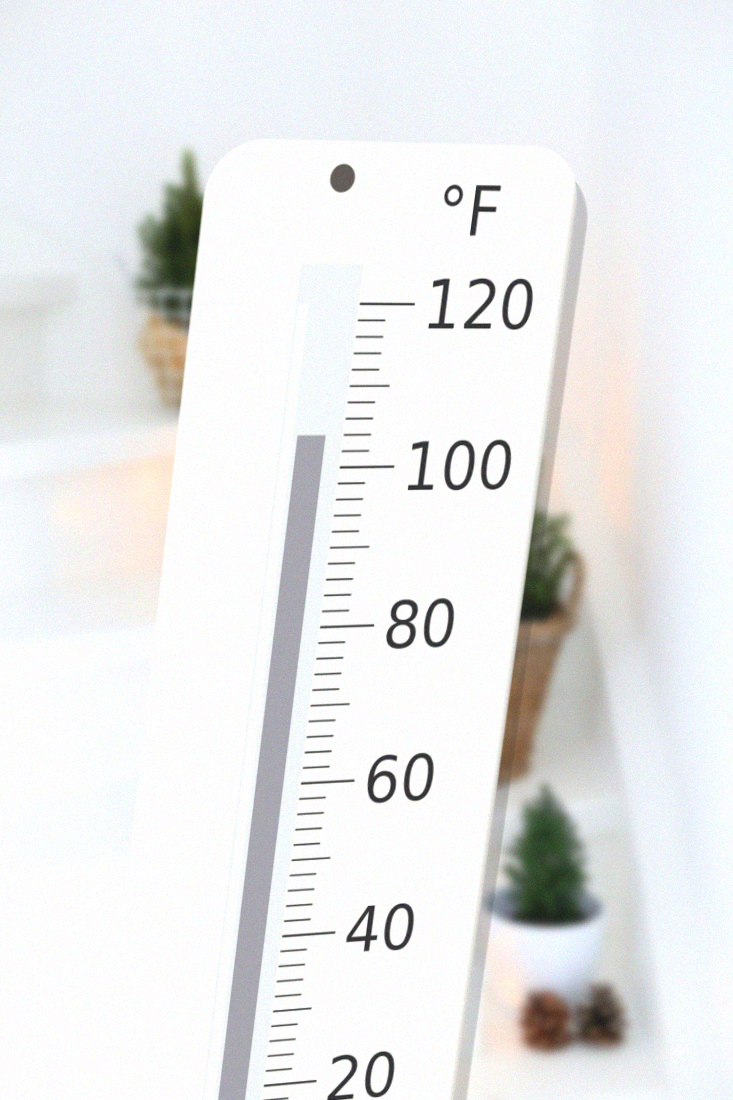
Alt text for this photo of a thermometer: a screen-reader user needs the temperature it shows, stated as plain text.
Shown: 104 °F
